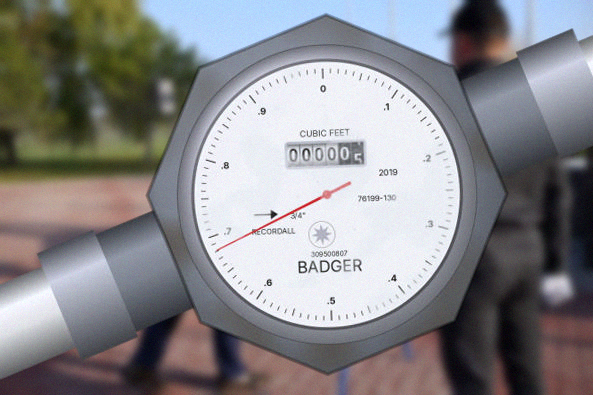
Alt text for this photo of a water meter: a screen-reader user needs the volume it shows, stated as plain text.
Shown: 4.68 ft³
